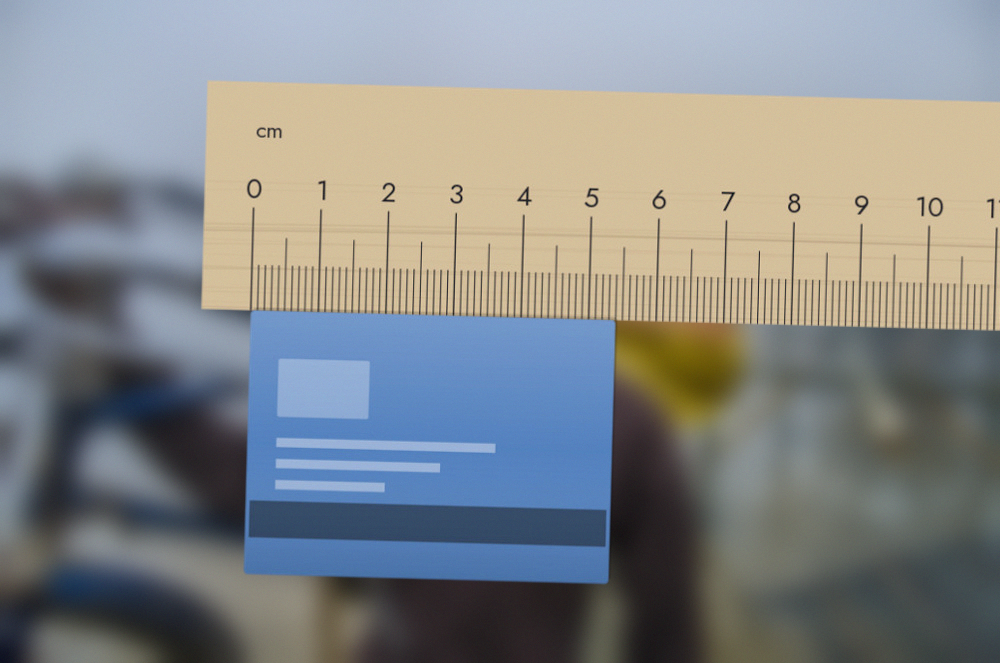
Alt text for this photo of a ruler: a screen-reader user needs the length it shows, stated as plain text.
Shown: 5.4 cm
